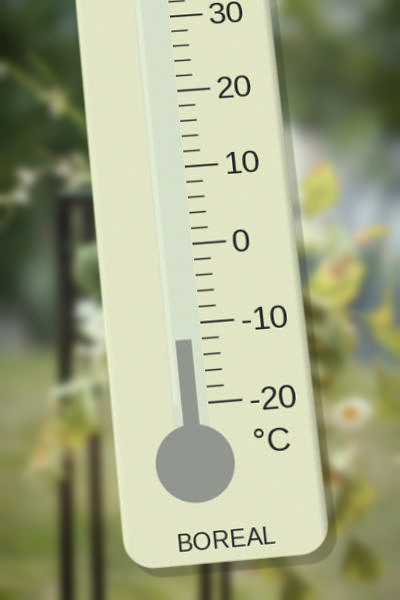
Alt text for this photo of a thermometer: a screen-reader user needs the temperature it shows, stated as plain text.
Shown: -12 °C
